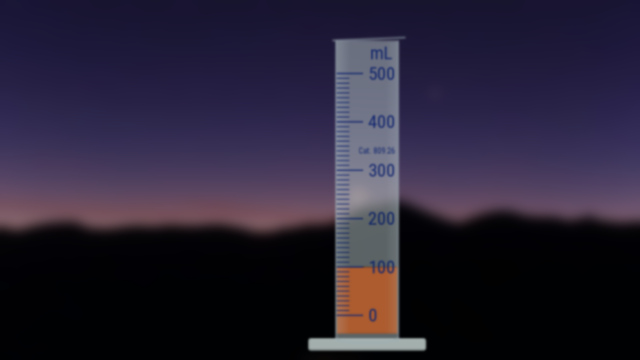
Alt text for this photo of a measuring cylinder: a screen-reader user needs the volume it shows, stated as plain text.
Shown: 100 mL
